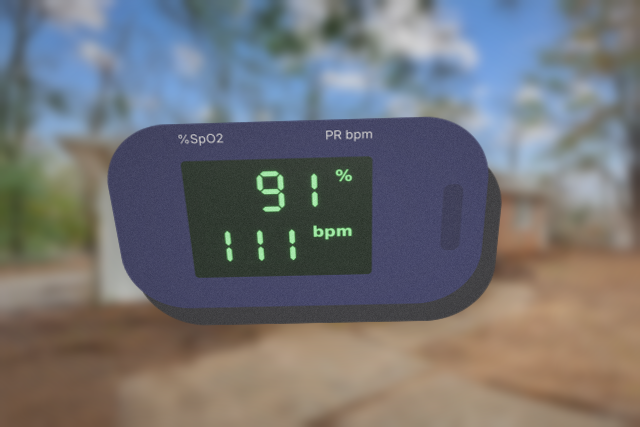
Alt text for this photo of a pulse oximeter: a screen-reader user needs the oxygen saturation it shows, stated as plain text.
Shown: 91 %
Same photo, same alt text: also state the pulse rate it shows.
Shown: 111 bpm
